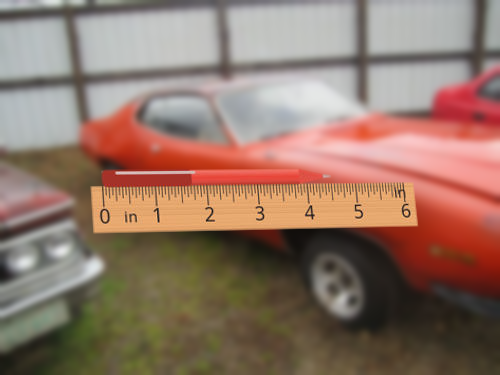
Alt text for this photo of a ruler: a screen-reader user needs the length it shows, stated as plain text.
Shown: 4.5 in
